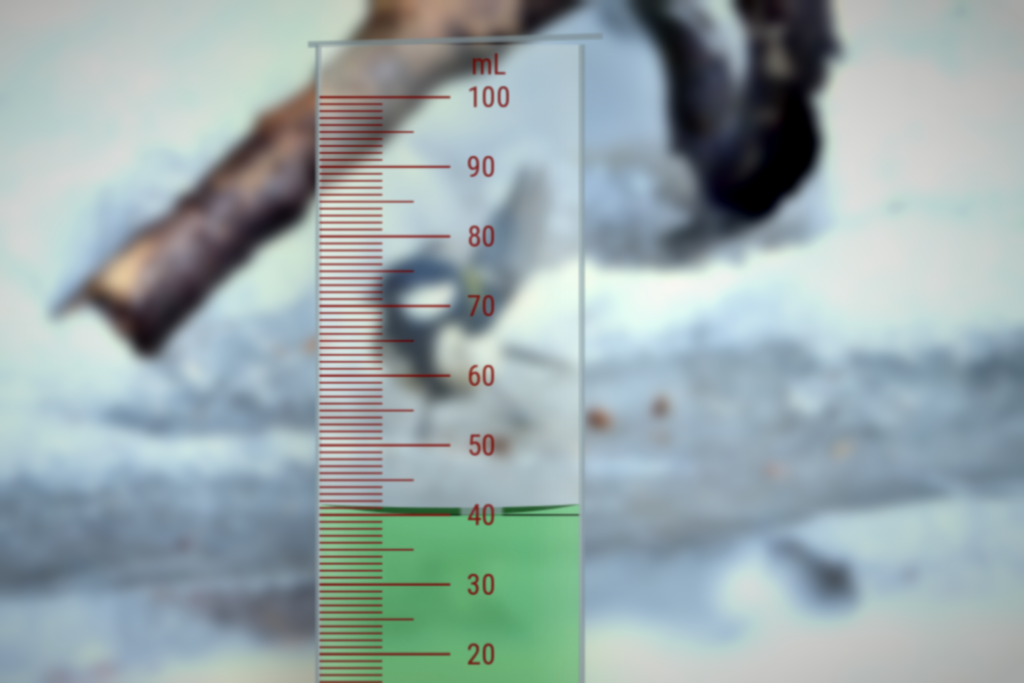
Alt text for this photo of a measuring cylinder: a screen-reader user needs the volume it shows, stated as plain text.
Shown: 40 mL
